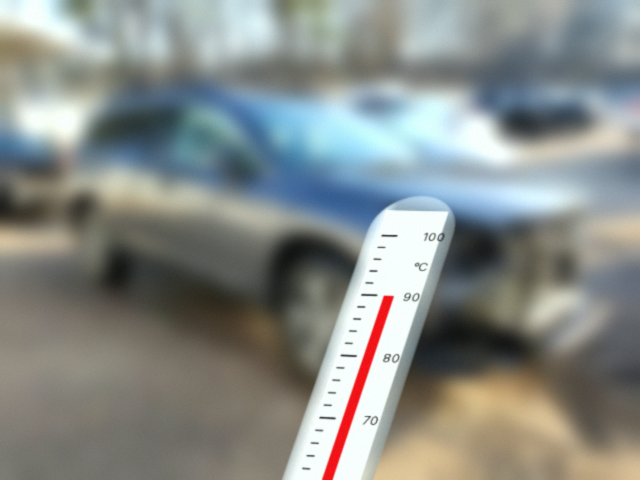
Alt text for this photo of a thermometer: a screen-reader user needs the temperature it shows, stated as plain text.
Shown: 90 °C
